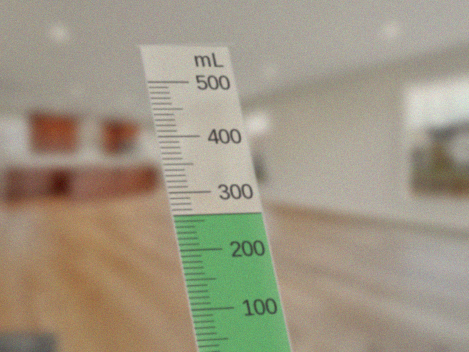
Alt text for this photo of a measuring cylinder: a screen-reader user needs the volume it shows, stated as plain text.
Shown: 260 mL
